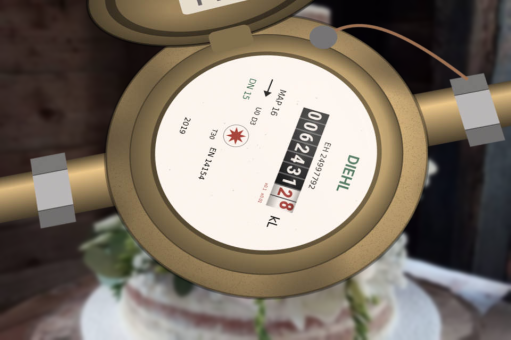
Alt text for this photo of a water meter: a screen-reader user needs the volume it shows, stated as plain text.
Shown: 62431.28 kL
